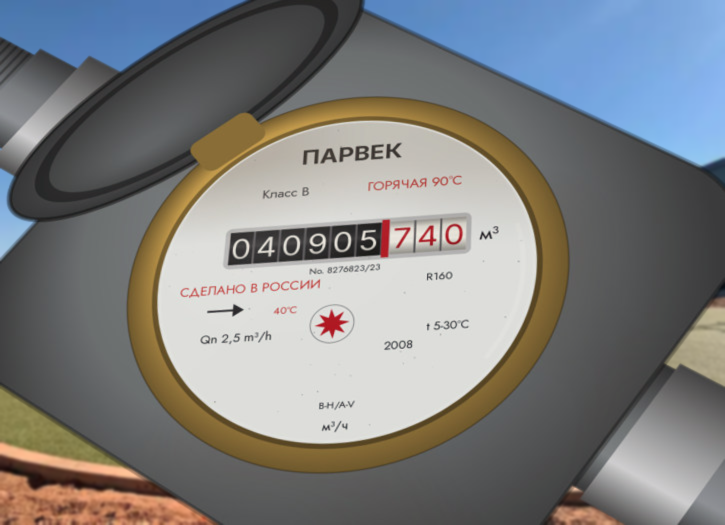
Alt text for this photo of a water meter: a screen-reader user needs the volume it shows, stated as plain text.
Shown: 40905.740 m³
